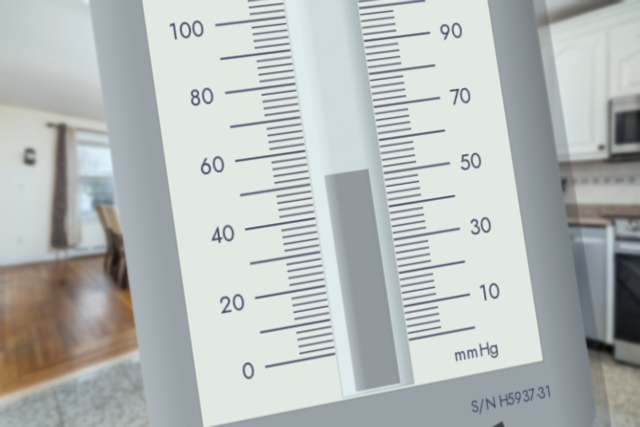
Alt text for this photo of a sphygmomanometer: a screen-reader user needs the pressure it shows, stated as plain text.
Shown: 52 mmHg
